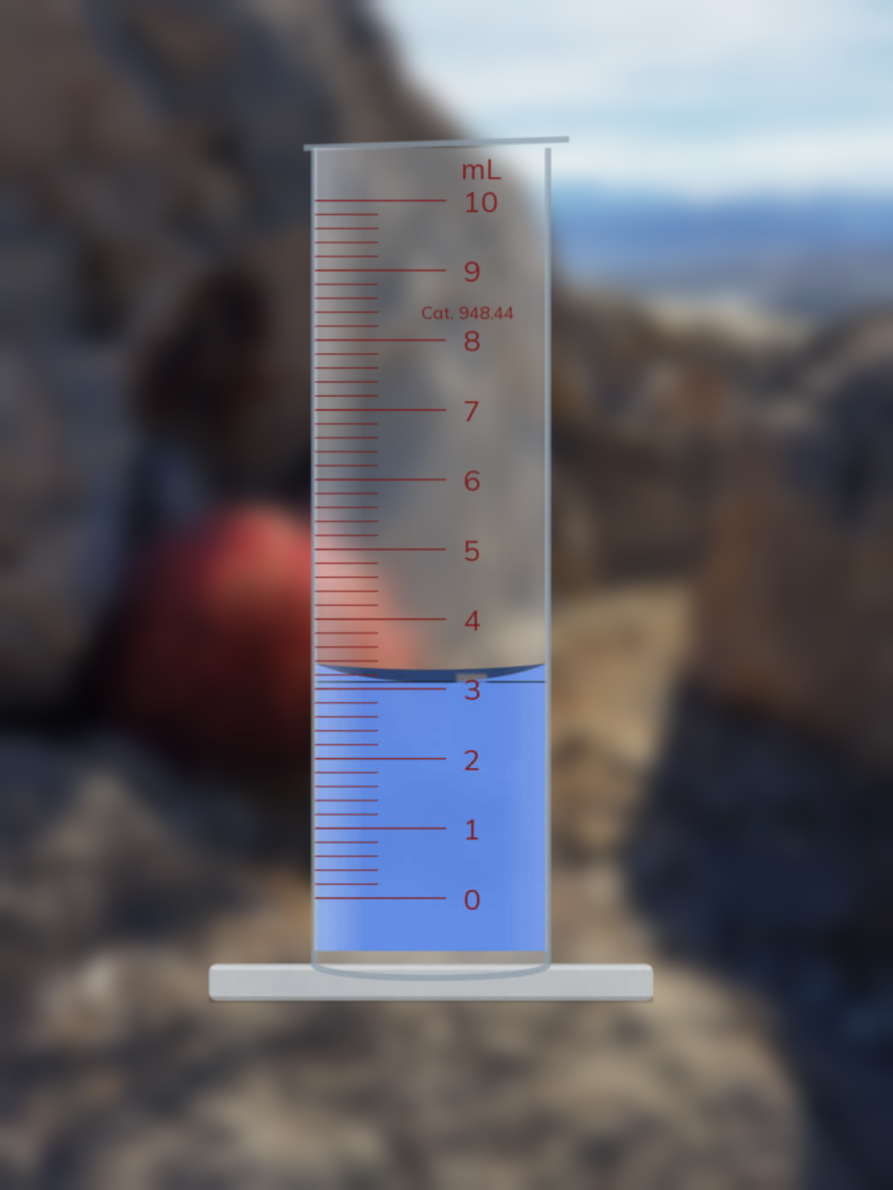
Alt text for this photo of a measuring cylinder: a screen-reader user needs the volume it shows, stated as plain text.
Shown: 3.1 mL
